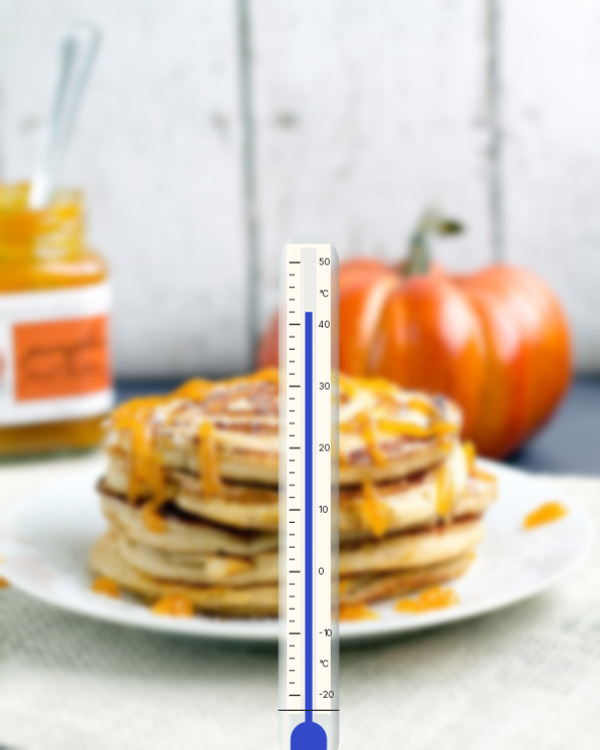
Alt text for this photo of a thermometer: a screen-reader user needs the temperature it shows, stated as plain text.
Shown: 42 °C
